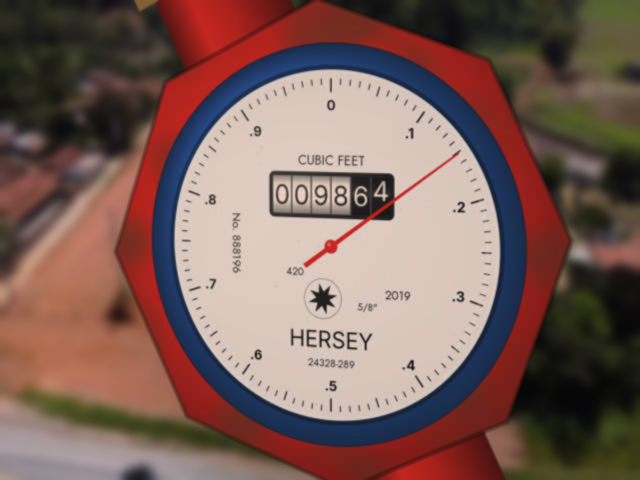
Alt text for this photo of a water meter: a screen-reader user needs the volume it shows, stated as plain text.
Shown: 9864.15 ft³
